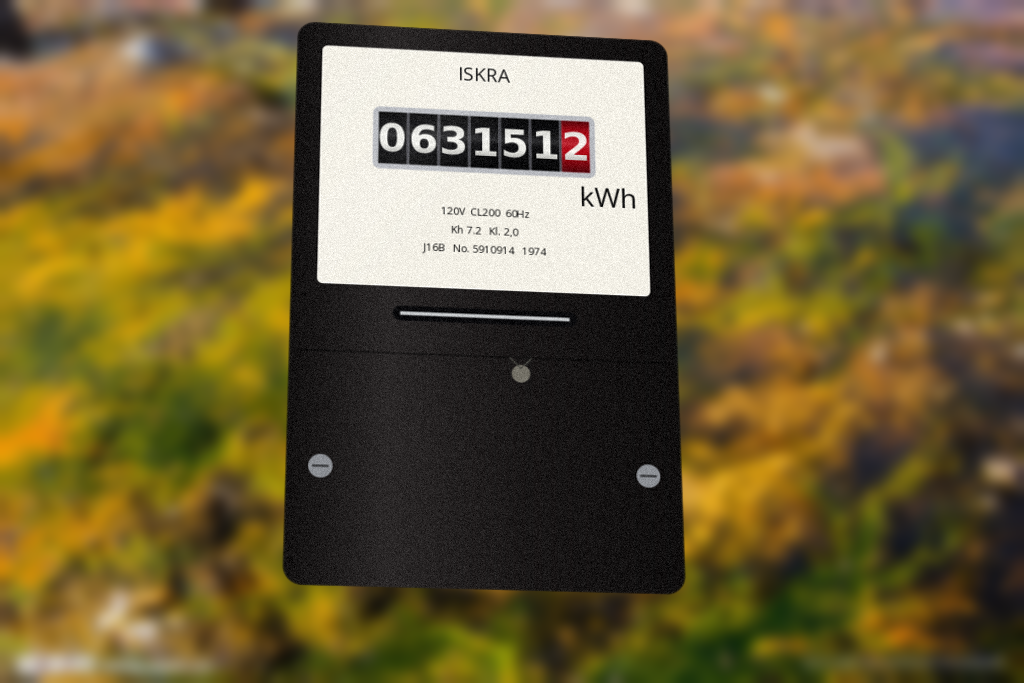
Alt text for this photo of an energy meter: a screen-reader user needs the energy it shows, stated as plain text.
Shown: 63151.2 kWh
